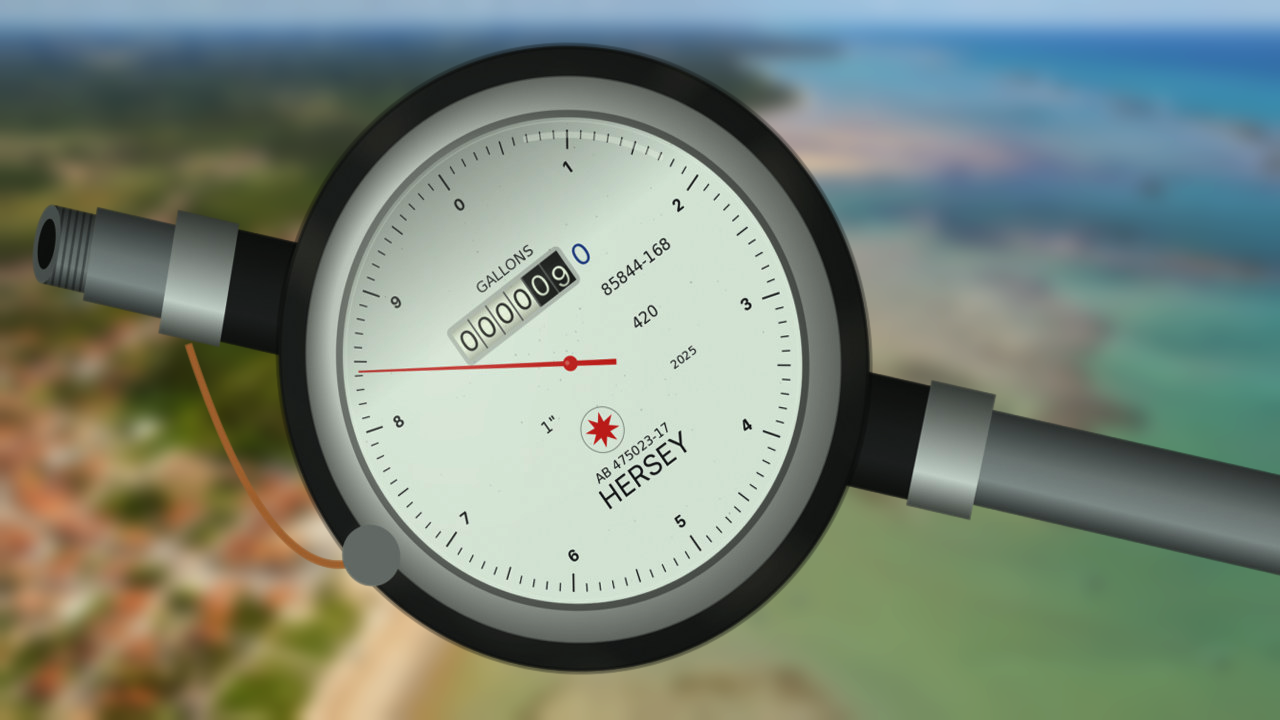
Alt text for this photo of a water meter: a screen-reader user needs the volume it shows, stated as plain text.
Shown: 88.4 gal
